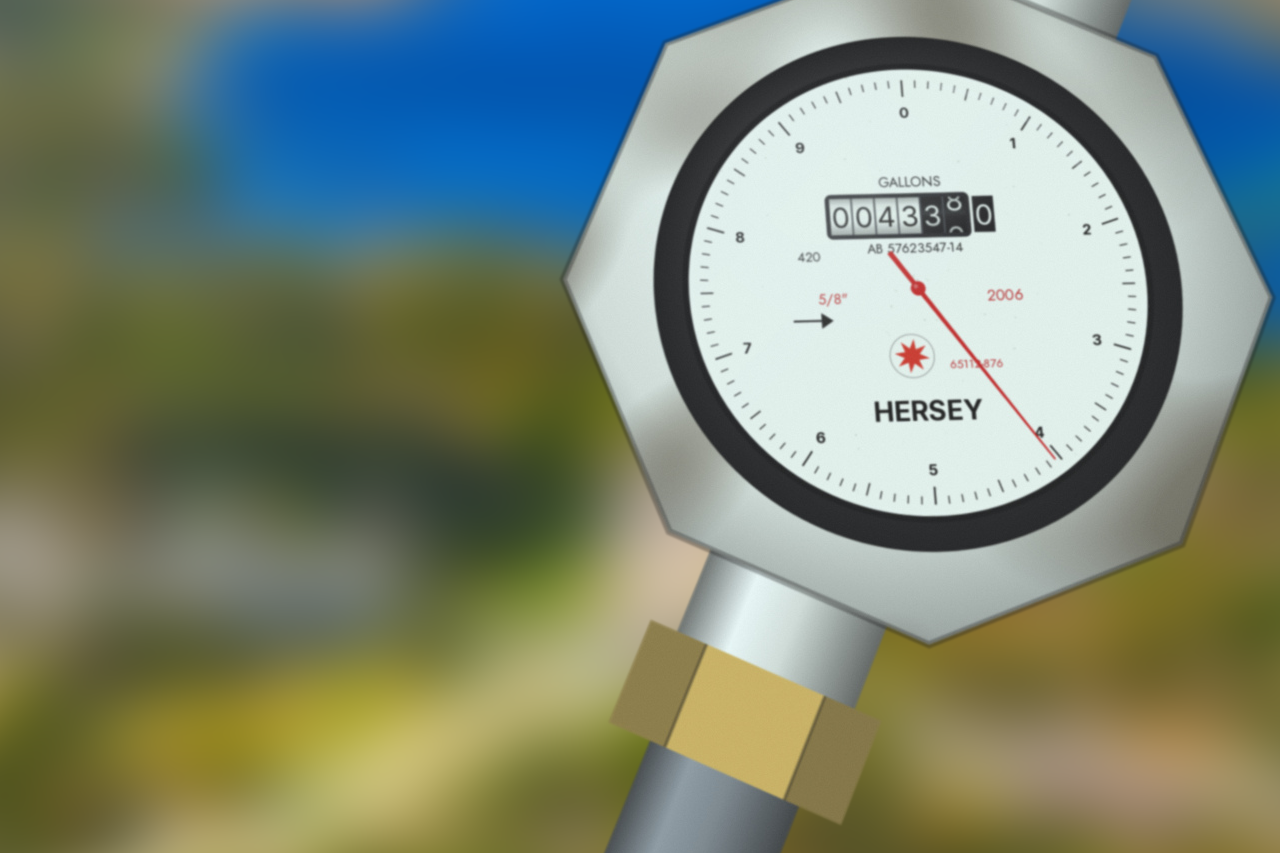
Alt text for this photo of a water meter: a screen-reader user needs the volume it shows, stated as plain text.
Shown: 43384.0 gal
